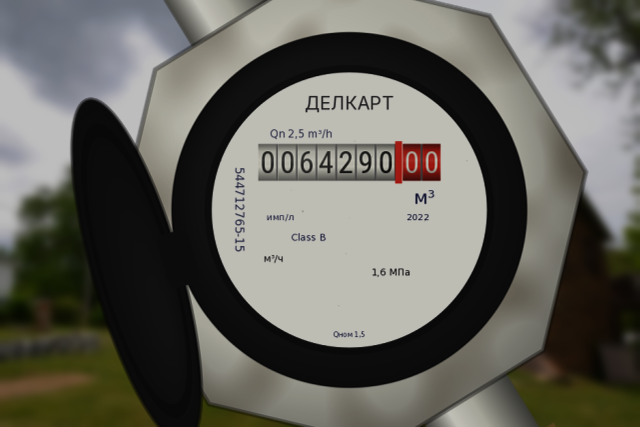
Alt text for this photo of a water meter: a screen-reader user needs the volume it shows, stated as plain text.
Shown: 64290.00 m³
